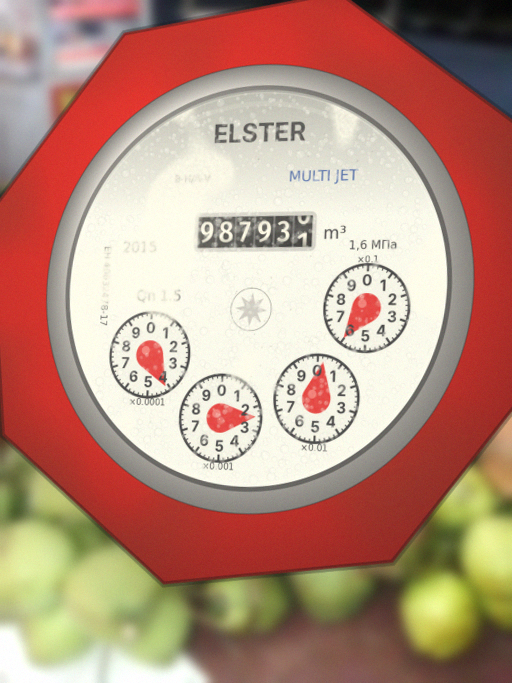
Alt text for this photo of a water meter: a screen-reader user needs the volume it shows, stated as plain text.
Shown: 987930.6024 m³
